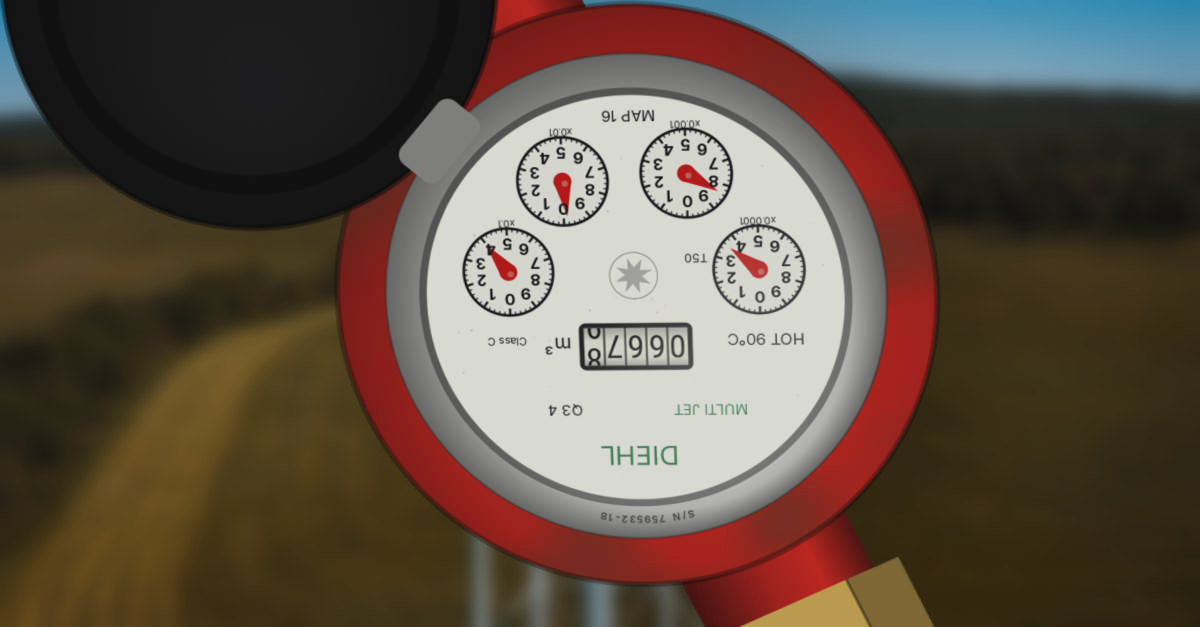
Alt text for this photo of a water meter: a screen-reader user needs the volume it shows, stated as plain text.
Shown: 6678.3983 m³
